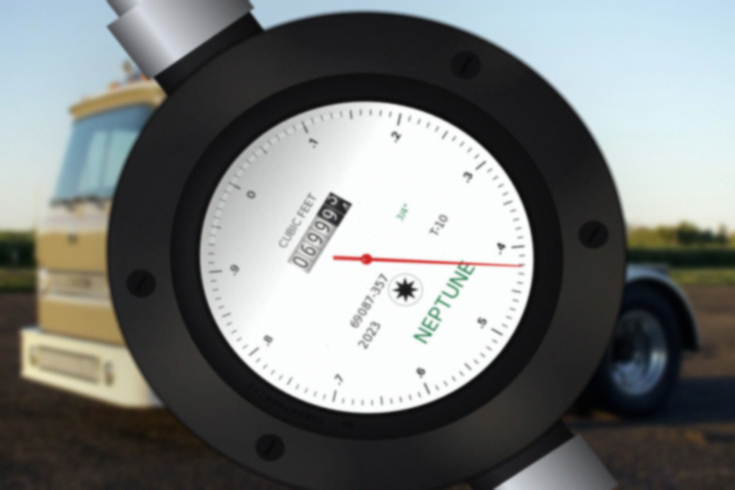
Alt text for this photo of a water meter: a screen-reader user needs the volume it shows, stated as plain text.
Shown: 69993.42 ft³
